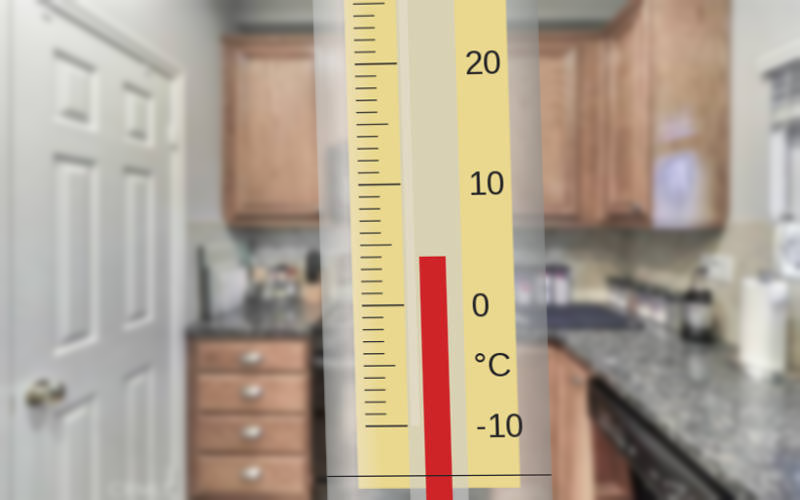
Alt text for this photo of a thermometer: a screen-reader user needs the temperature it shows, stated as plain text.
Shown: 4 °C
